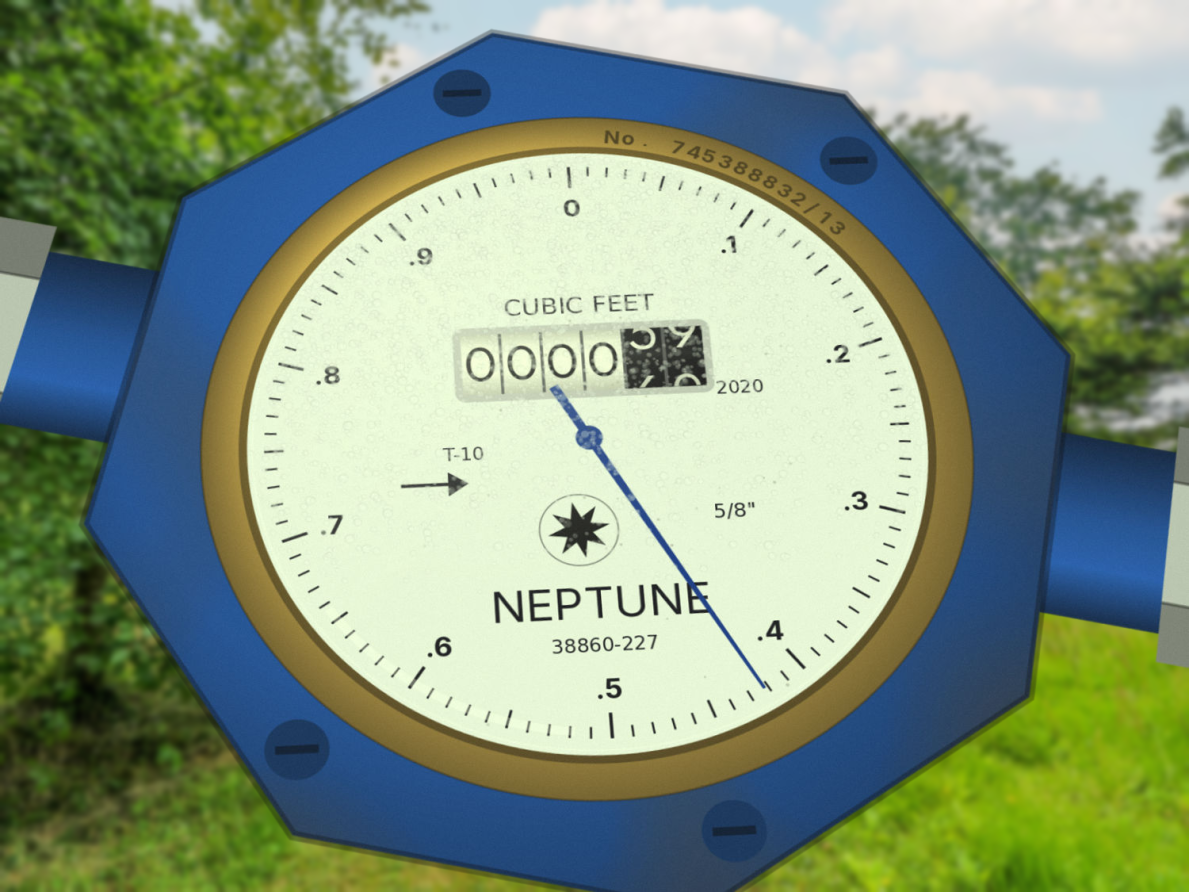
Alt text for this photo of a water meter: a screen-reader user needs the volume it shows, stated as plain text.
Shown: 59.42 ft³
